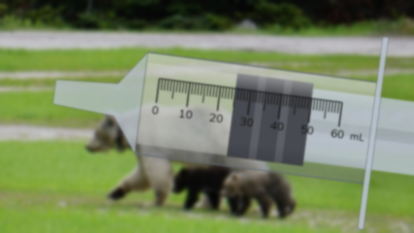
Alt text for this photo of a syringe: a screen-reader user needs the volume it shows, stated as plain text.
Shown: 25 mL
